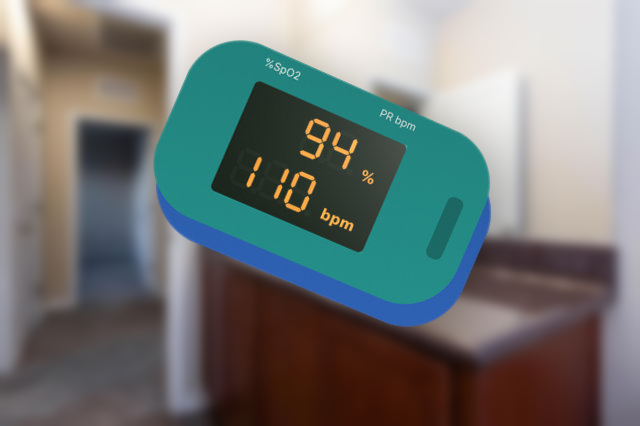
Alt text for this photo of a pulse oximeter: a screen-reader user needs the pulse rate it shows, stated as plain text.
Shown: 110 bpm
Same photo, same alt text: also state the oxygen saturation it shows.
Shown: 94 %
